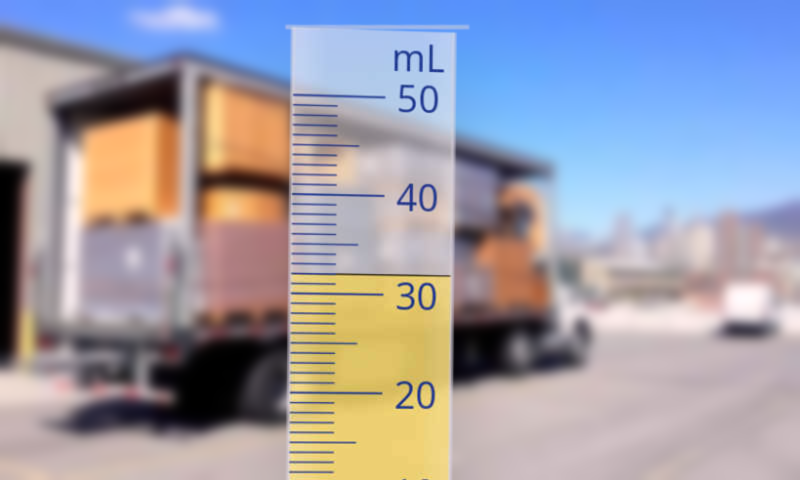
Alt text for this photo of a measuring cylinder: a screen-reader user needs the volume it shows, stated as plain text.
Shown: 32 mL
